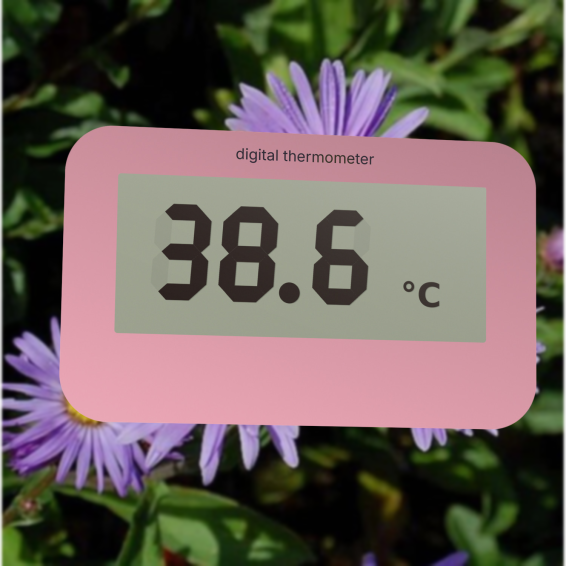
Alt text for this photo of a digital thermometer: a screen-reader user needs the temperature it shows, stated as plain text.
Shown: 38.6 °C
